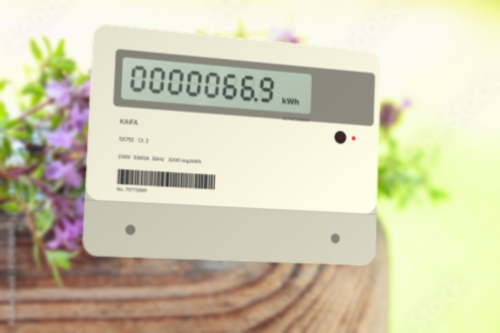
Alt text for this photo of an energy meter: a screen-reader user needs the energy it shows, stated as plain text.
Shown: 66.9 kWh
